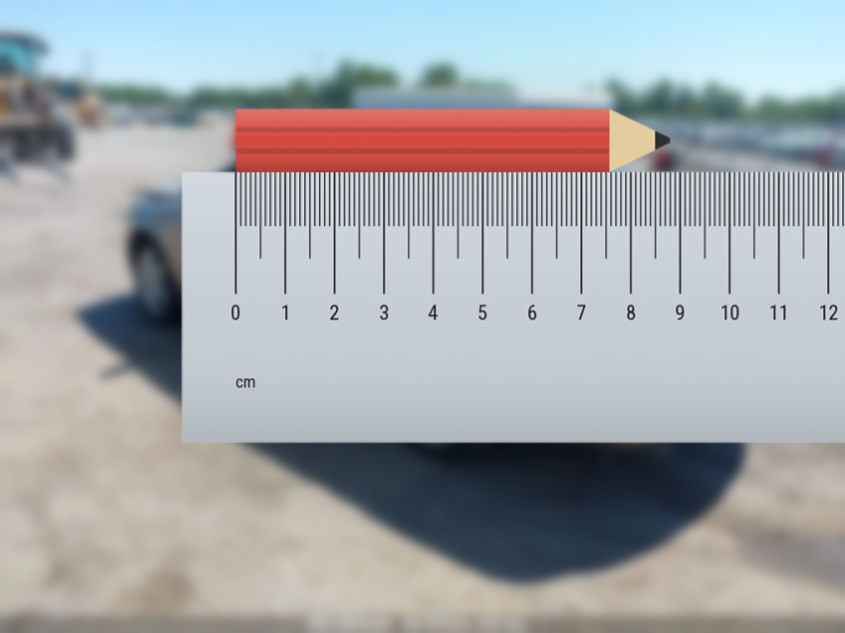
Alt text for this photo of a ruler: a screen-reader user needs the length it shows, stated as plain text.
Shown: 8.8 cm
